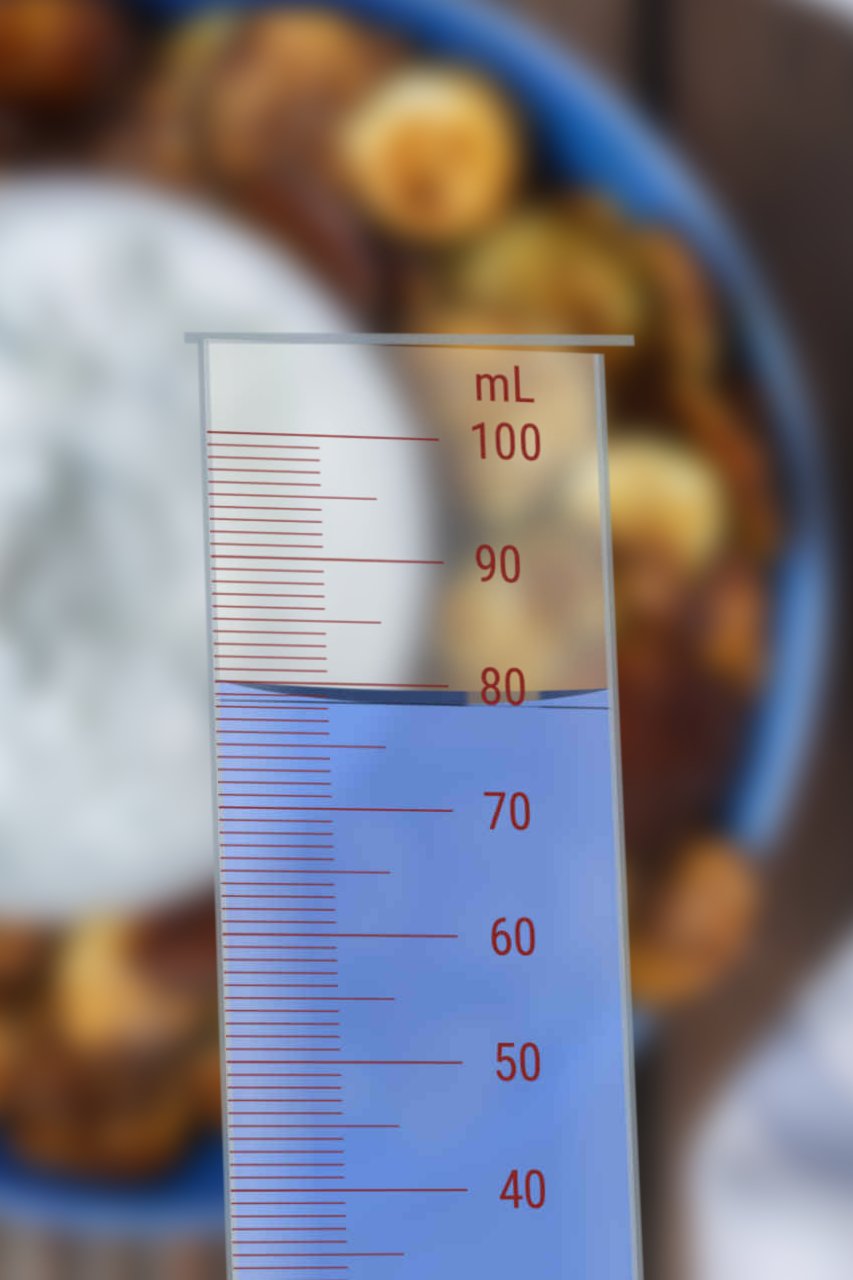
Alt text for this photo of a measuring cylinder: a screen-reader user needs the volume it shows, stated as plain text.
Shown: 78.5 mL
